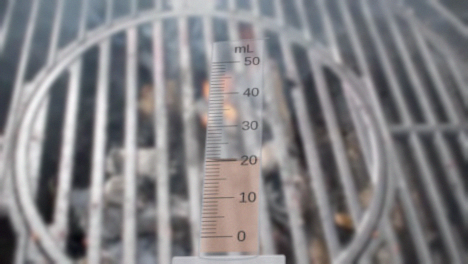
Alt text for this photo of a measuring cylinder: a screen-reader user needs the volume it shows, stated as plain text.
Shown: 20 mL
